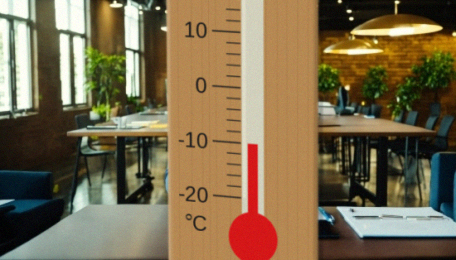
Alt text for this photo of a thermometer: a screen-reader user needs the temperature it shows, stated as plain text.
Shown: -10 °C
